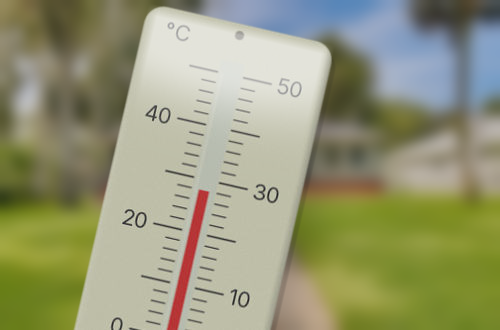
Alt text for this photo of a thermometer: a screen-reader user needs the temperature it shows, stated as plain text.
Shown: 28 °C
